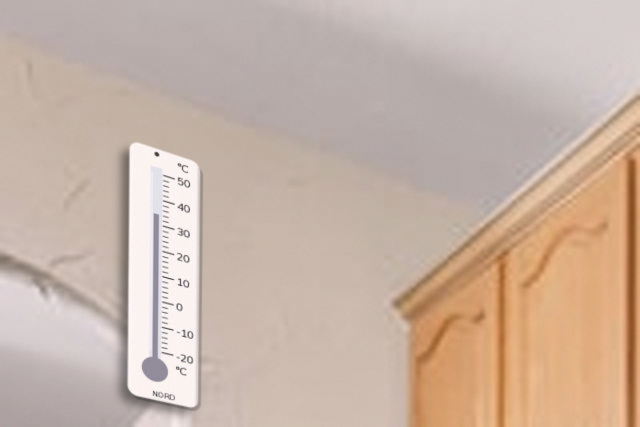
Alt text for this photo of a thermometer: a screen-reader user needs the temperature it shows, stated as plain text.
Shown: 34 °C
